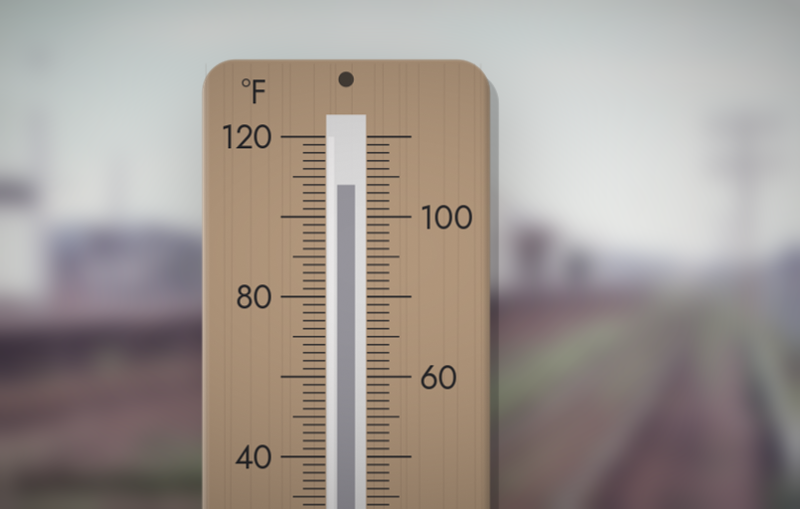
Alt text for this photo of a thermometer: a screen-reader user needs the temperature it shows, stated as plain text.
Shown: 108 °F
